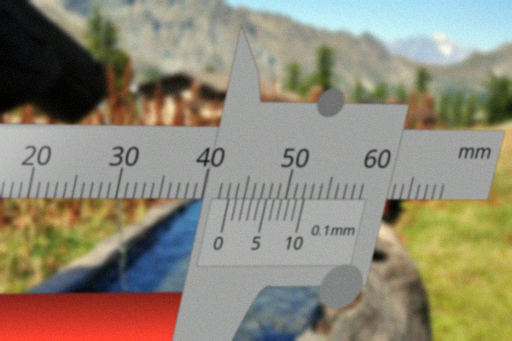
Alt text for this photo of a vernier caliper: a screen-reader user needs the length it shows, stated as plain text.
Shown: 43.2 mm
